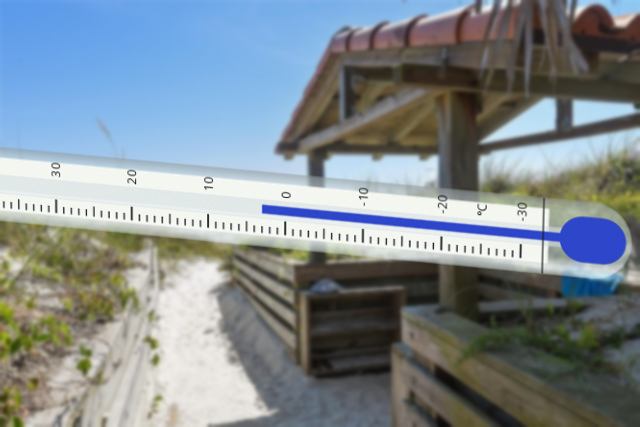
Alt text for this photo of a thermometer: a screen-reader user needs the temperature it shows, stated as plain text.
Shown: 3 °C
